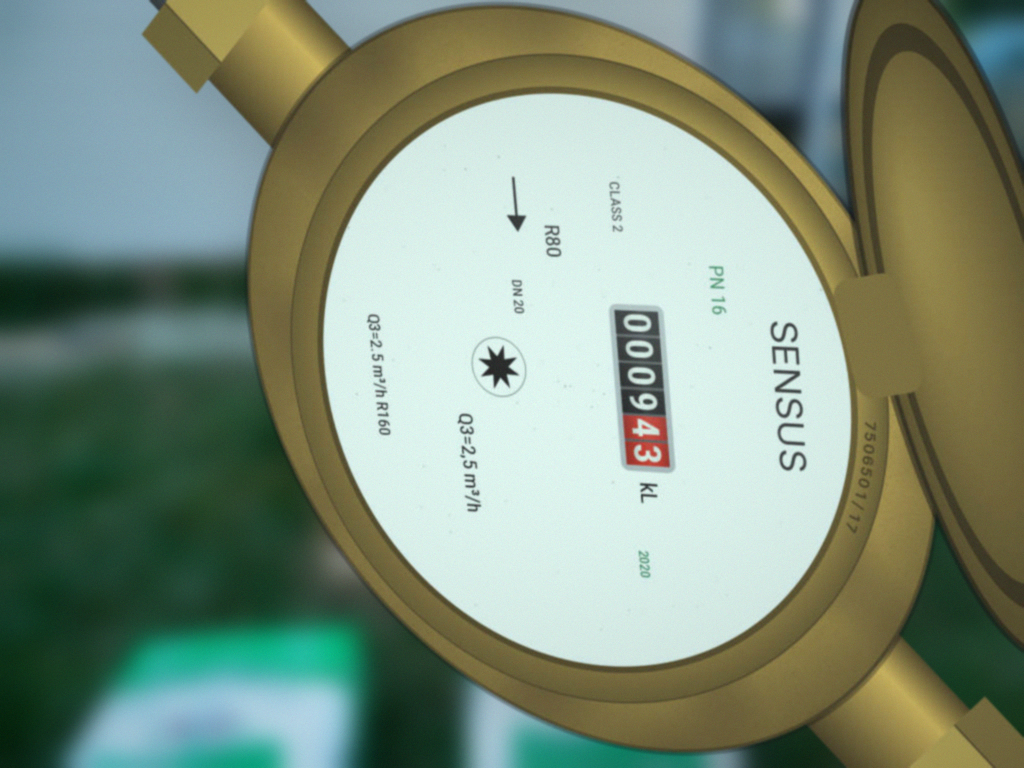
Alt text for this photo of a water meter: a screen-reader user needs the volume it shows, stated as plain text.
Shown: 9.43 kL
